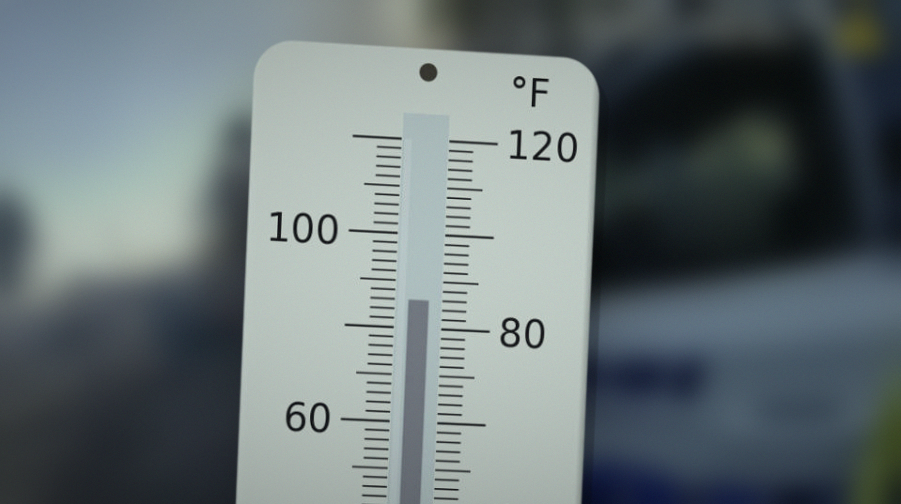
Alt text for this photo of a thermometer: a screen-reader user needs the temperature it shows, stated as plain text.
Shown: 86 °F
